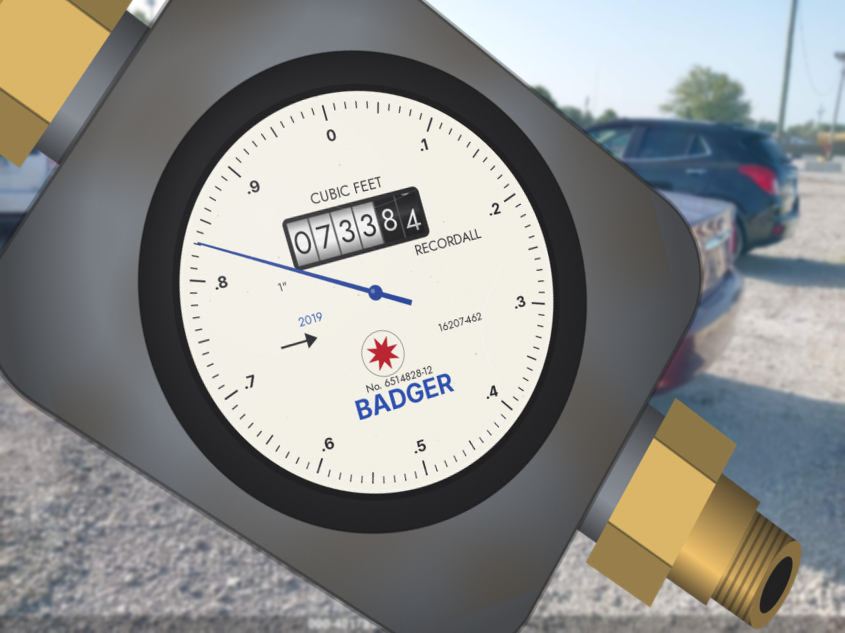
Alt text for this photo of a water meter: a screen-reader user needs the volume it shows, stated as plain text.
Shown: 73383.83 ft³
